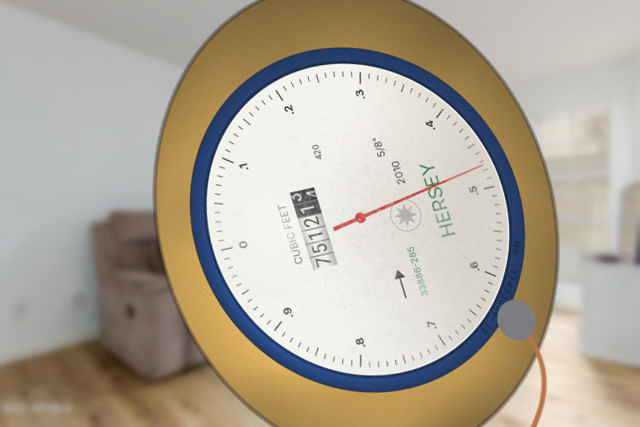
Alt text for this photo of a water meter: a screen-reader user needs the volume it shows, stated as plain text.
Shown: 751213.47 ft³
